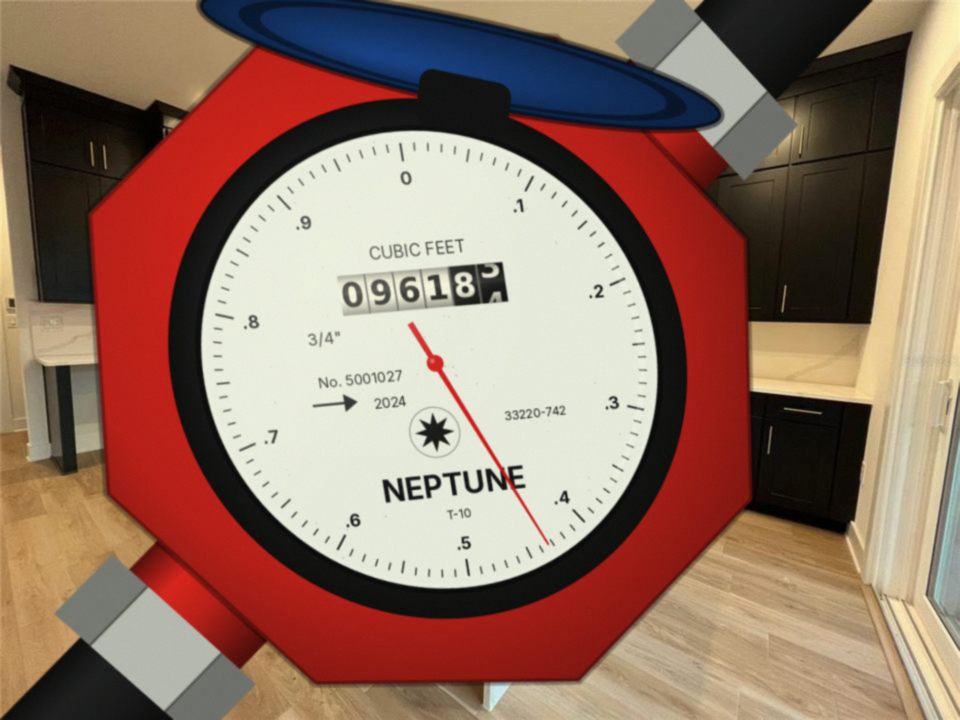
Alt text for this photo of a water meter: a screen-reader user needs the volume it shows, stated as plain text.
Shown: 96183.43 ft³
